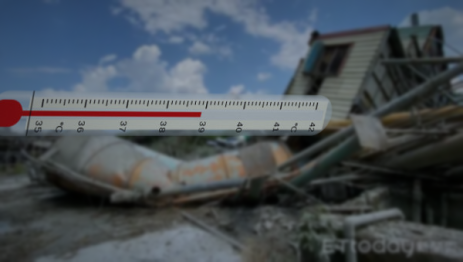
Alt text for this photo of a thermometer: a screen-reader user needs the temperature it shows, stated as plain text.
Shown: 38.9 °C
